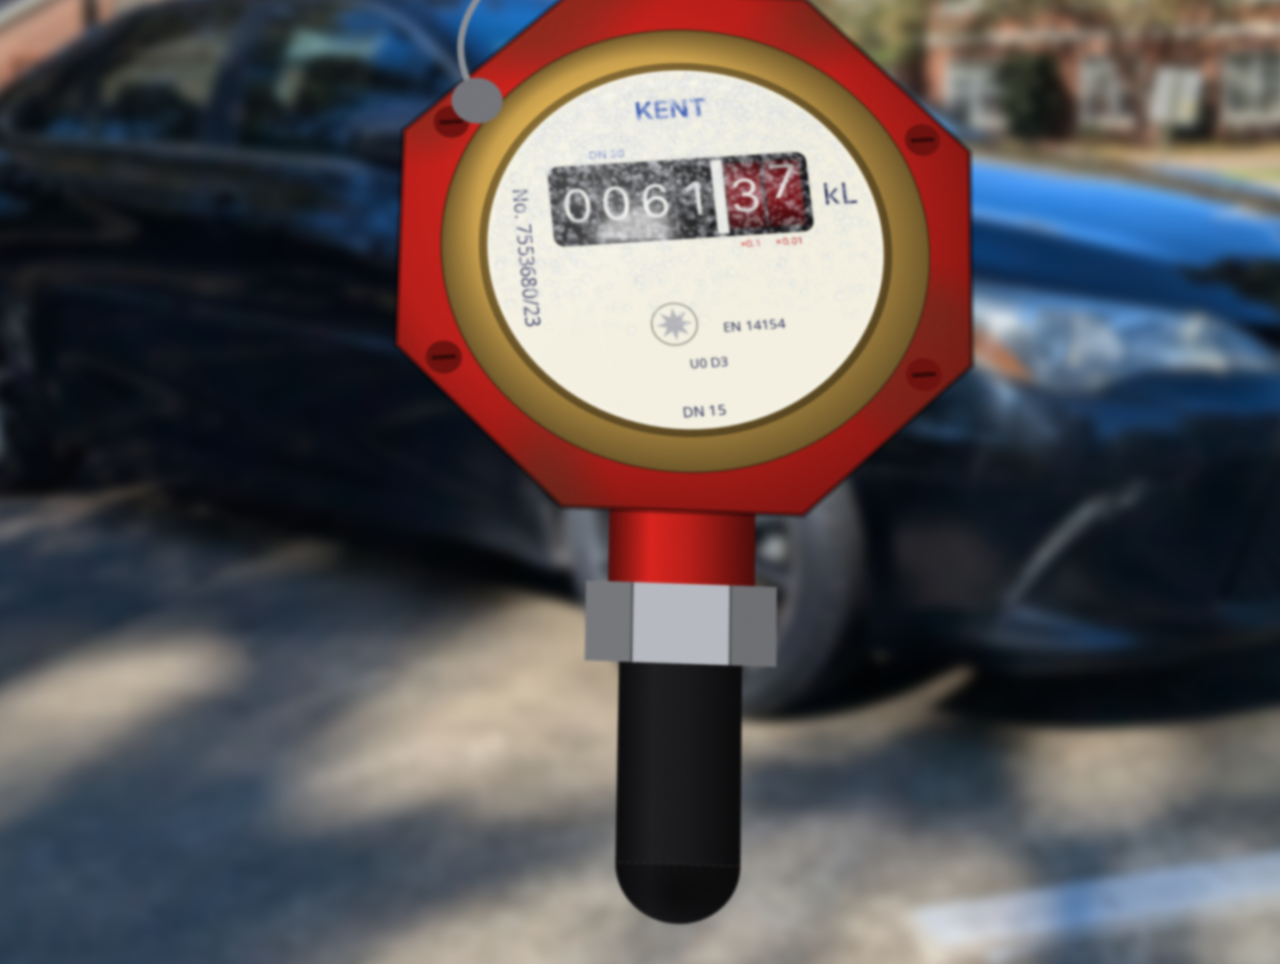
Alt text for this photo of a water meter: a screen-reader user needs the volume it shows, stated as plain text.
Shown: 61.37 kL
